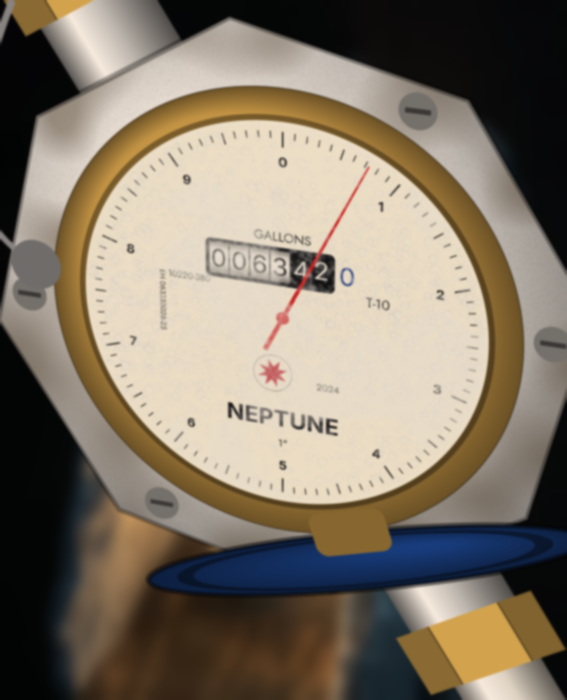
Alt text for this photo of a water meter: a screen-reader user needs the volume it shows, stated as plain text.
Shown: 63420.7 gal
